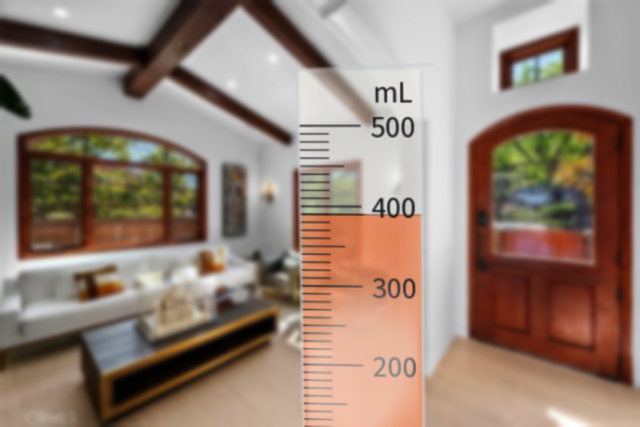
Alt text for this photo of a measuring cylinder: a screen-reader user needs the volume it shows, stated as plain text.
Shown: 390 mL
